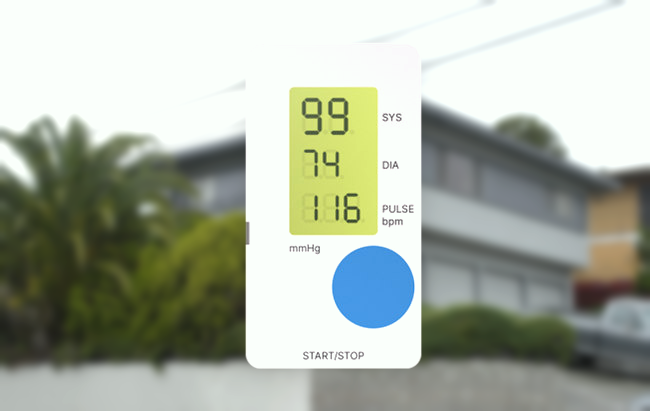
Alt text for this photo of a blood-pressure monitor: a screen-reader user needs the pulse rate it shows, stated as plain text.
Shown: 116 bpm
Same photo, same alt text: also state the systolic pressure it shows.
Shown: 99 mmHg
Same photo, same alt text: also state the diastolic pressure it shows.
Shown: 74 mmHg
